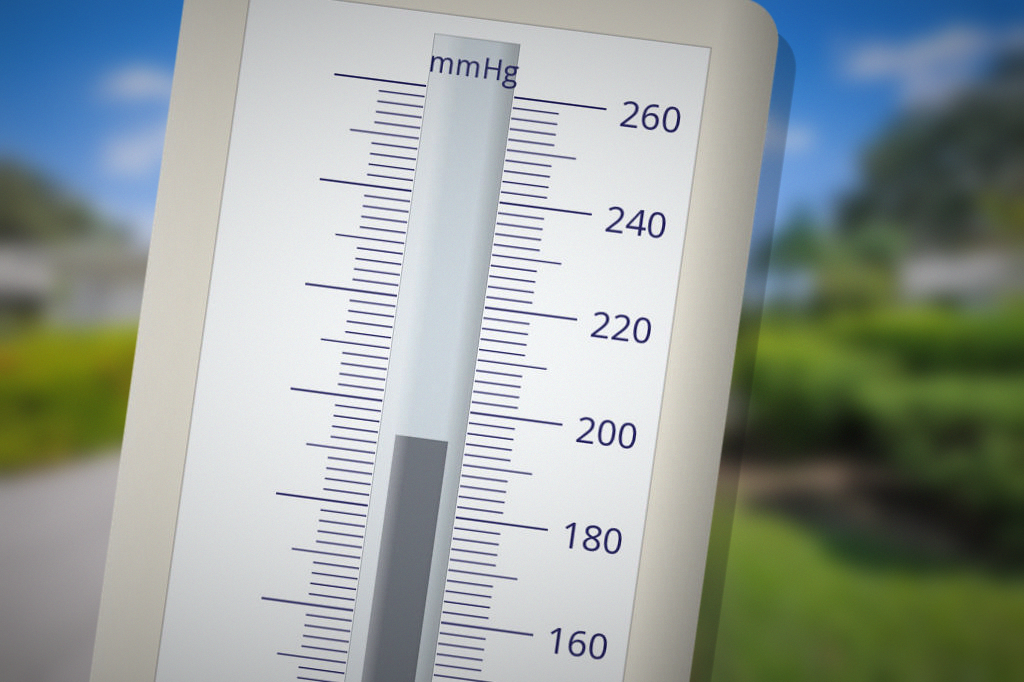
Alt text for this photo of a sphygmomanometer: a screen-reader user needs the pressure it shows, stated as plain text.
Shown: 194 mmHg
